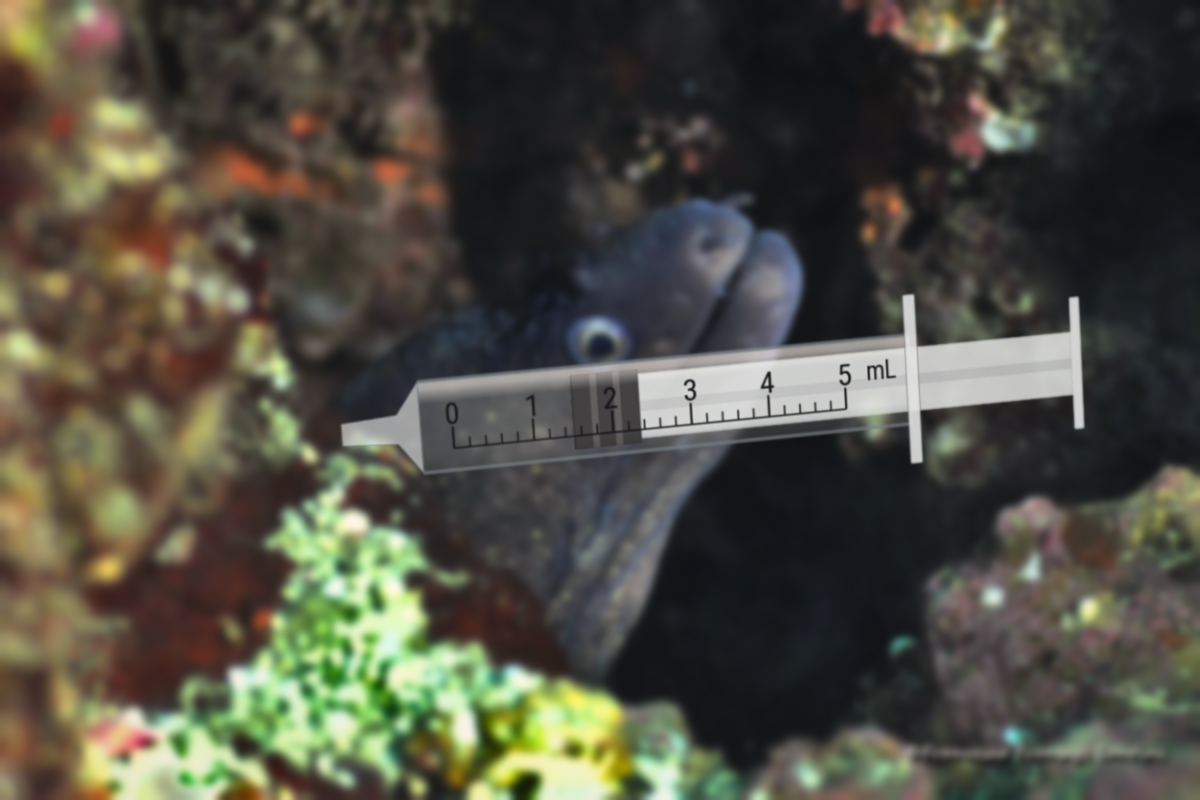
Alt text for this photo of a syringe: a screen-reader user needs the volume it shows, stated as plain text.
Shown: 1.5 mL
